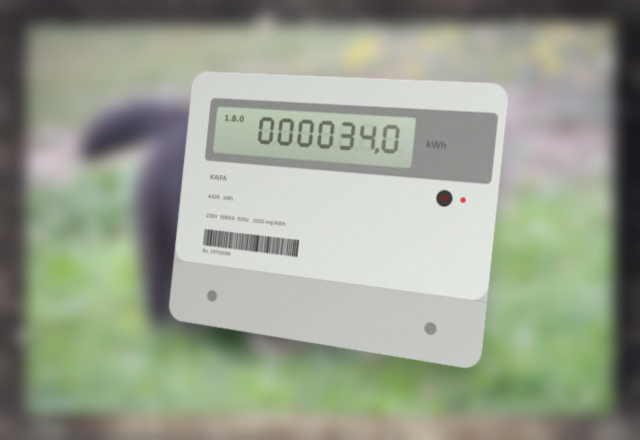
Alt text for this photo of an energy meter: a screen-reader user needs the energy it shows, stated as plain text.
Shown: 34.0 kWh
